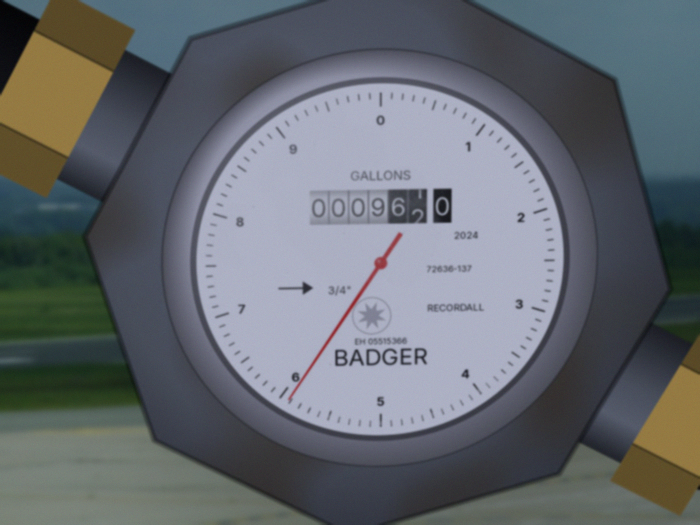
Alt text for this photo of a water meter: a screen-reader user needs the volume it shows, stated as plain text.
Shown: 9615.9 gal
